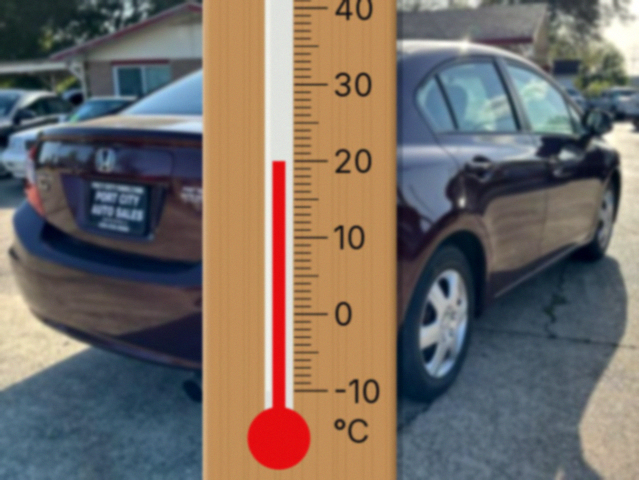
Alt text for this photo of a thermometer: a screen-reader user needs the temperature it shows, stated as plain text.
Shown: 20 °C
